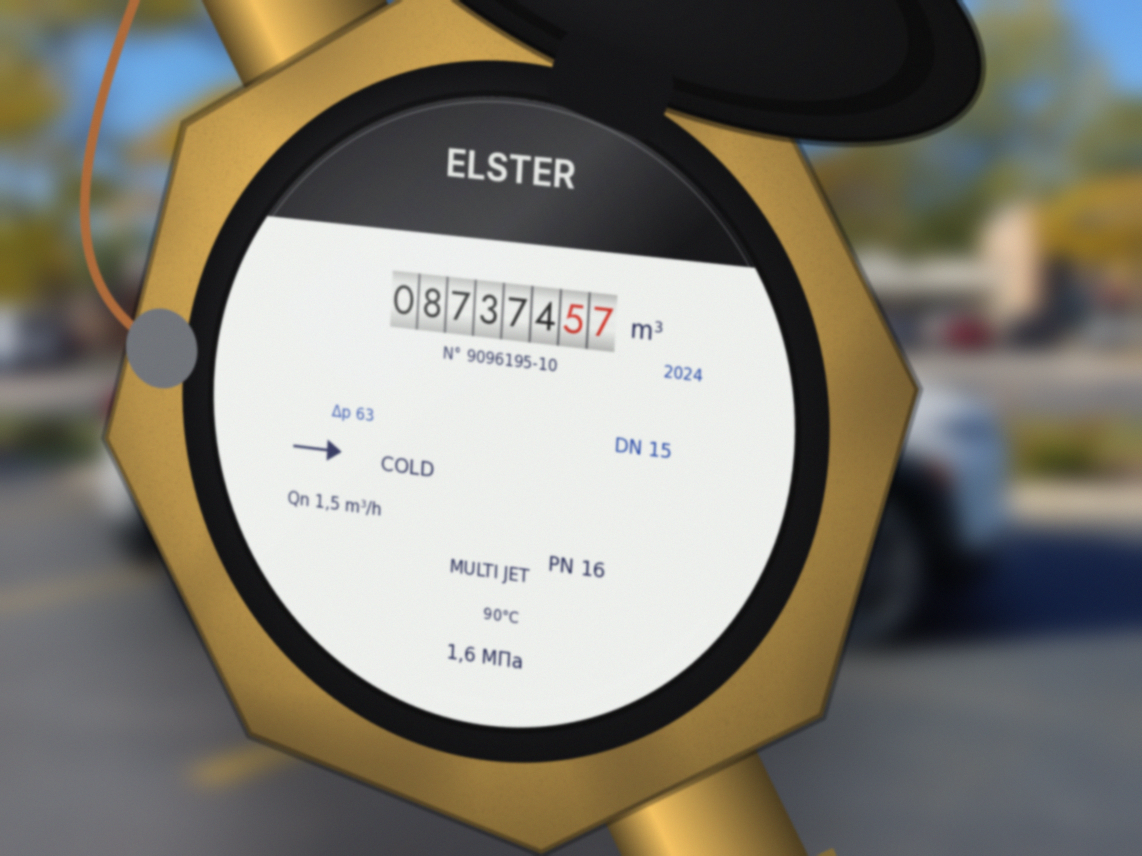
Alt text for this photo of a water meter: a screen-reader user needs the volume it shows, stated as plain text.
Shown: 87374.57 m³
